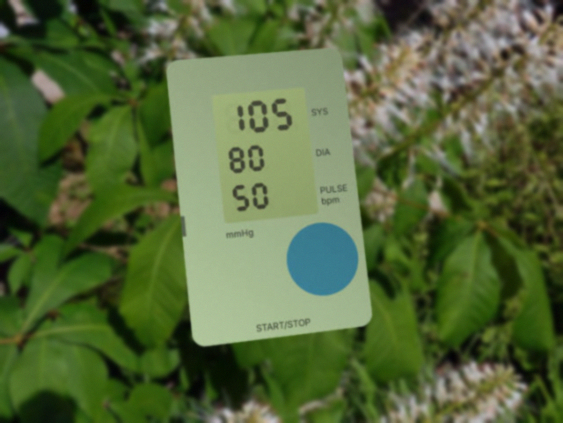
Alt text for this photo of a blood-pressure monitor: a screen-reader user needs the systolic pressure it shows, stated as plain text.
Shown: 105 mmHg
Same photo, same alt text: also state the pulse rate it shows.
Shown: 50 bpm
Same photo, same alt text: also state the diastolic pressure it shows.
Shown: 80 mmHg
